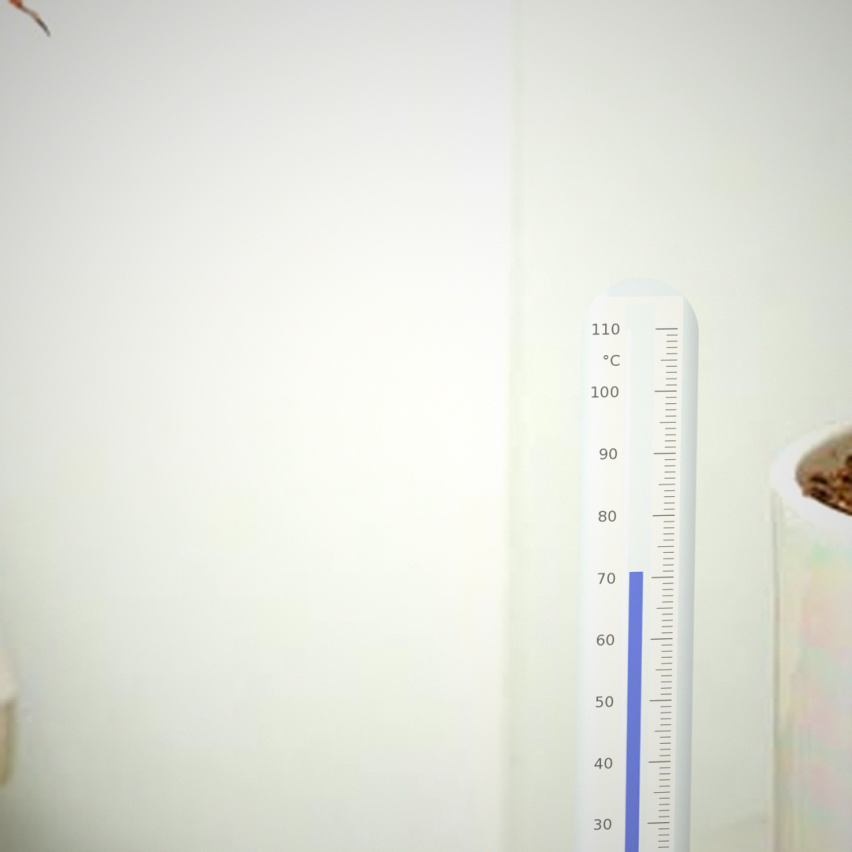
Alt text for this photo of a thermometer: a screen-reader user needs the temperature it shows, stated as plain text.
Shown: 71 °C
